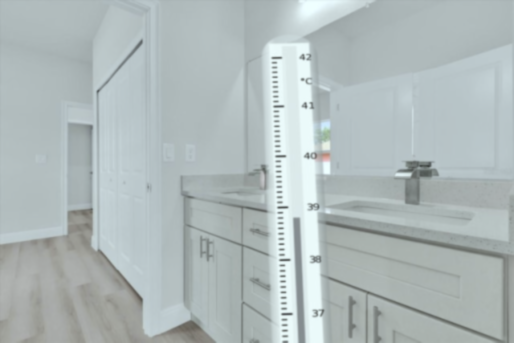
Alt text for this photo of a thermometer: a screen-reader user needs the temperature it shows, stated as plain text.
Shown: 38.8 °C
